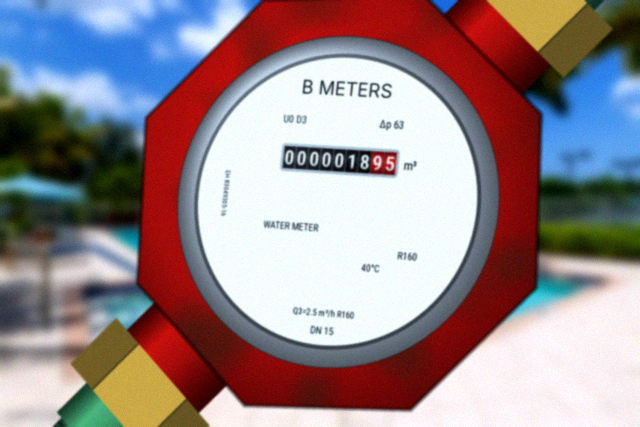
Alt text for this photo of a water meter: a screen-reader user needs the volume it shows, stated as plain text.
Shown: 18.95 m³
